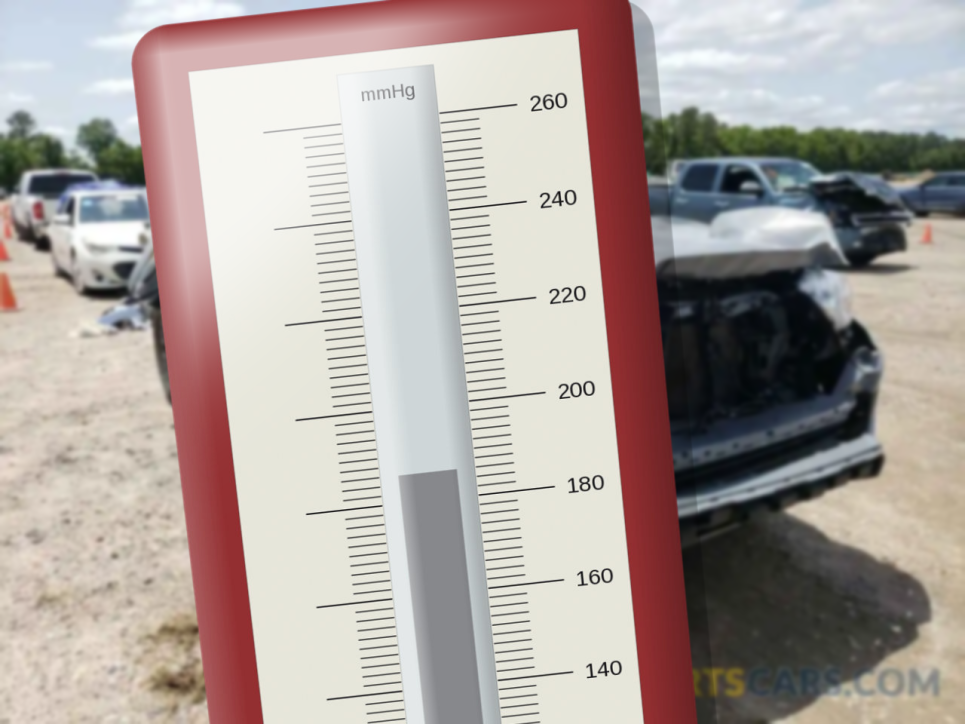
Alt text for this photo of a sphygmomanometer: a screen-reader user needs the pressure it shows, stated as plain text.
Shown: 186 mmHg
